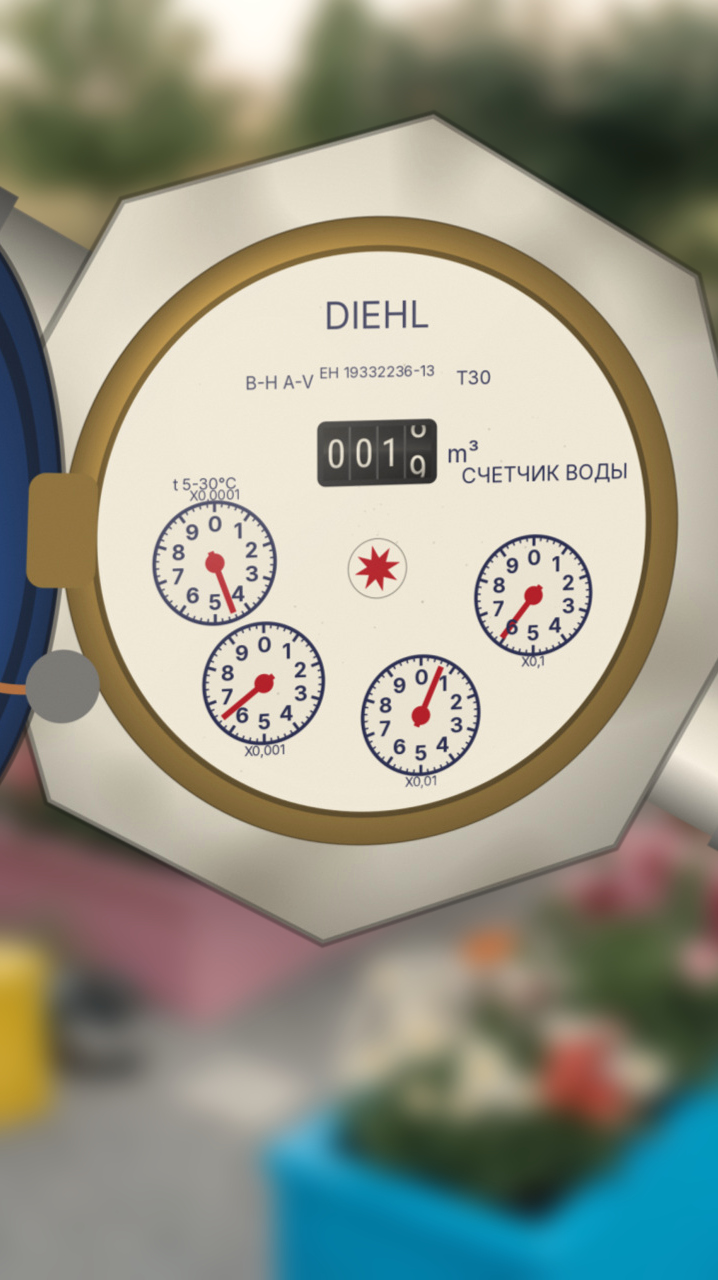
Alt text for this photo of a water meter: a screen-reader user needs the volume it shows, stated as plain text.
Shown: 18.6064 m³
